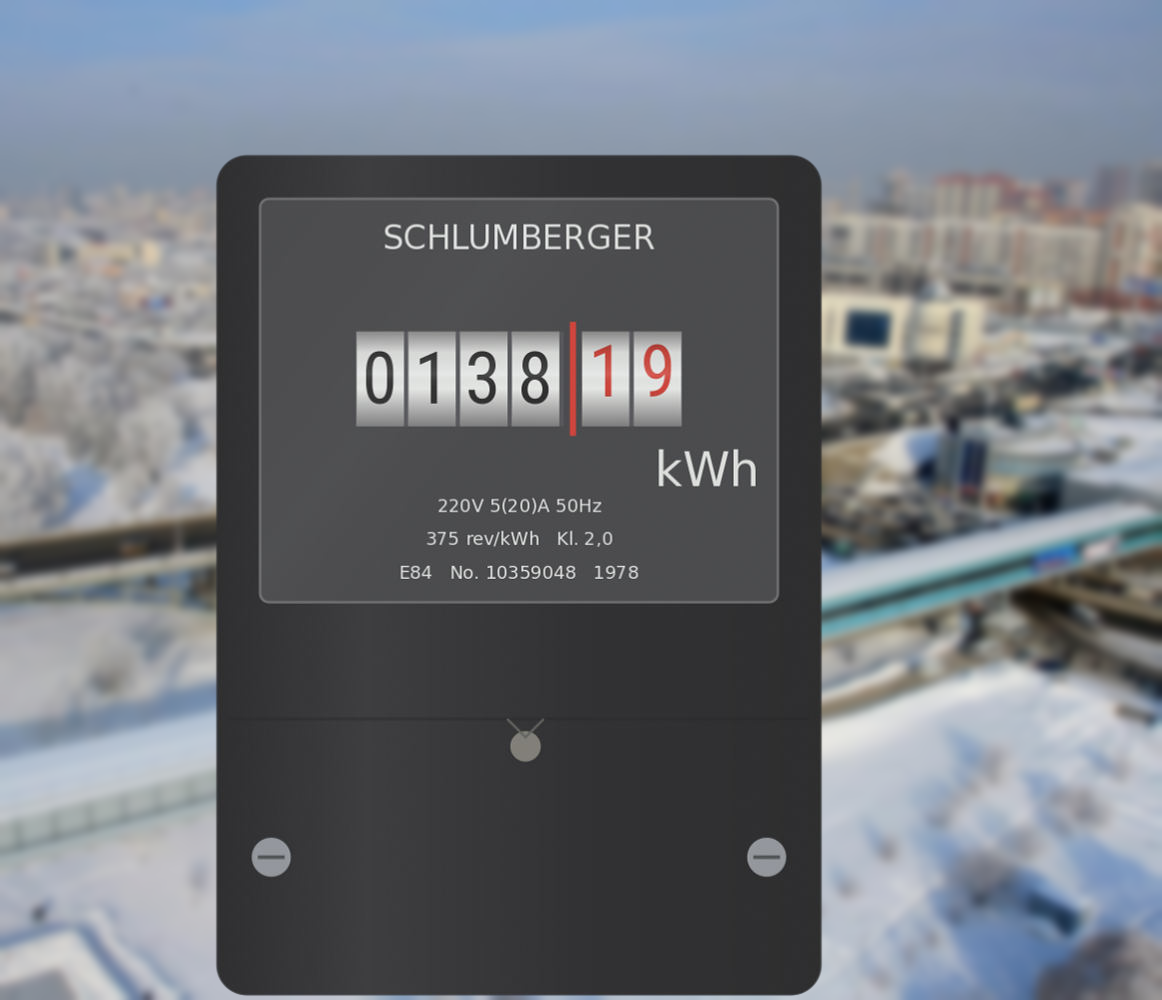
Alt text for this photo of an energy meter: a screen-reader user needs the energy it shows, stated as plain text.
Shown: 138.19 kWh
